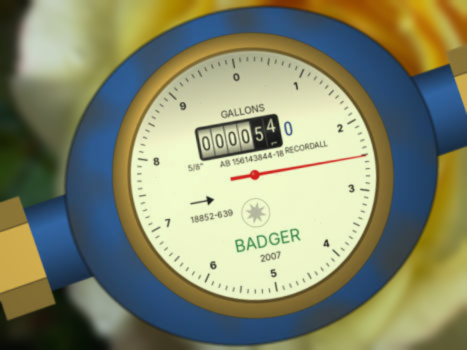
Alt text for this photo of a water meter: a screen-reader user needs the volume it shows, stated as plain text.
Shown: 542.5 gal
